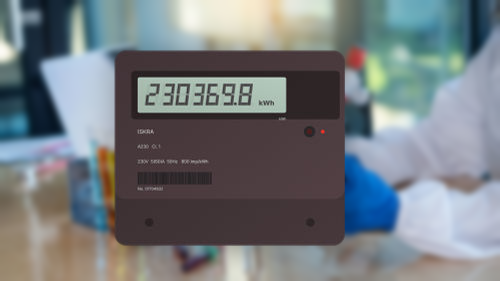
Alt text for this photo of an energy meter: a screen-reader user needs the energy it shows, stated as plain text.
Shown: 230369.8 kWh
